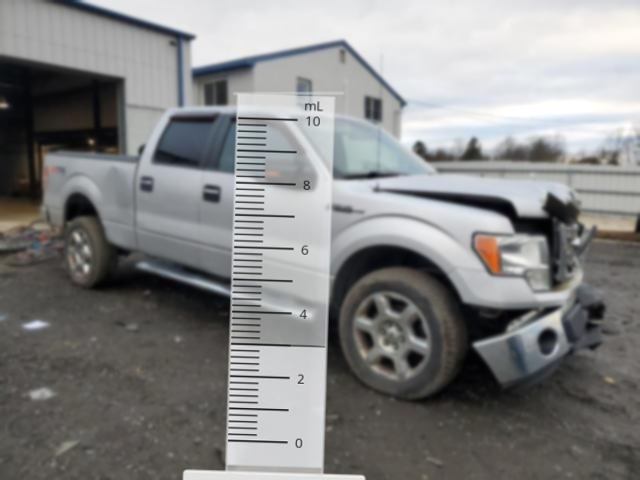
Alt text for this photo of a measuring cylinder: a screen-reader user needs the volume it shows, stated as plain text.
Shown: 3 mL
